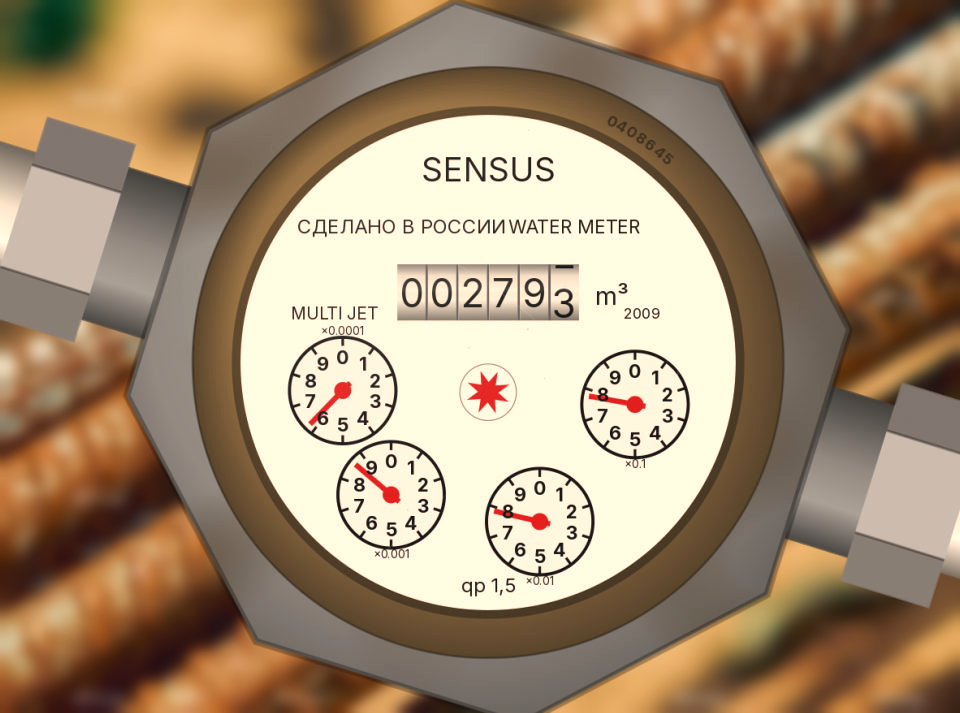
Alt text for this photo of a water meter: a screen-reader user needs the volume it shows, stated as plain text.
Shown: 2792.7786 m³
